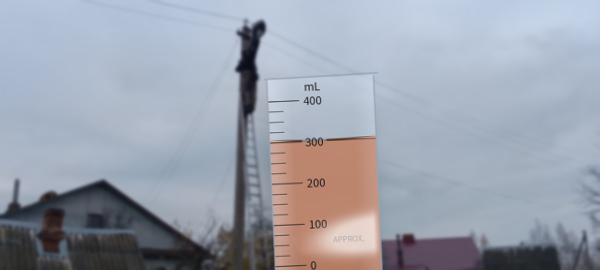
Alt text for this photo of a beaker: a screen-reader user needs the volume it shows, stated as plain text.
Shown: 300 mL
